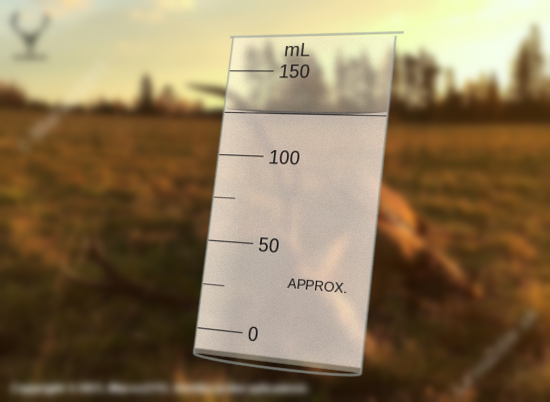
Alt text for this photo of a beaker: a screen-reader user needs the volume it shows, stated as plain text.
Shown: 125 mL
